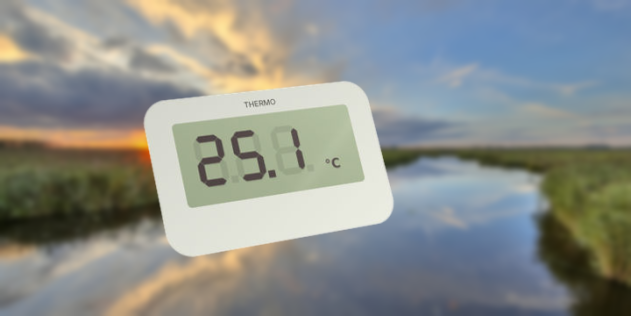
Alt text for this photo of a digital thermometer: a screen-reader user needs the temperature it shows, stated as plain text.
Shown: 25.1 °C
